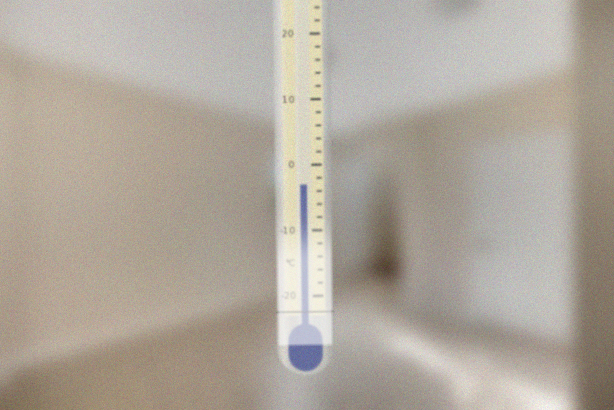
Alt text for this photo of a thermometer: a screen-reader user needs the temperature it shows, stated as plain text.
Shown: -3 °C
